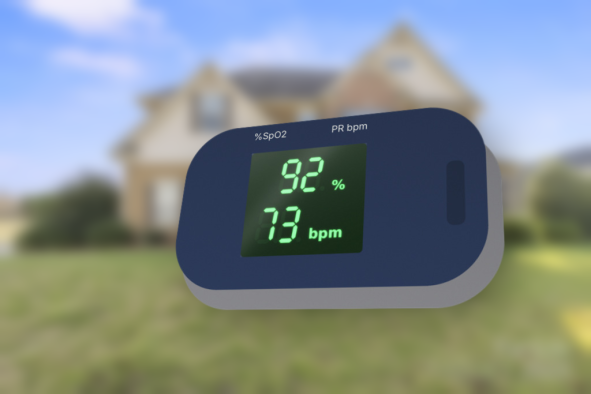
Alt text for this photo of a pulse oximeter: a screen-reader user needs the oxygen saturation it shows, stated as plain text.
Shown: 92 %
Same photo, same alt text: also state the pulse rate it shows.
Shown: 73 bpm
